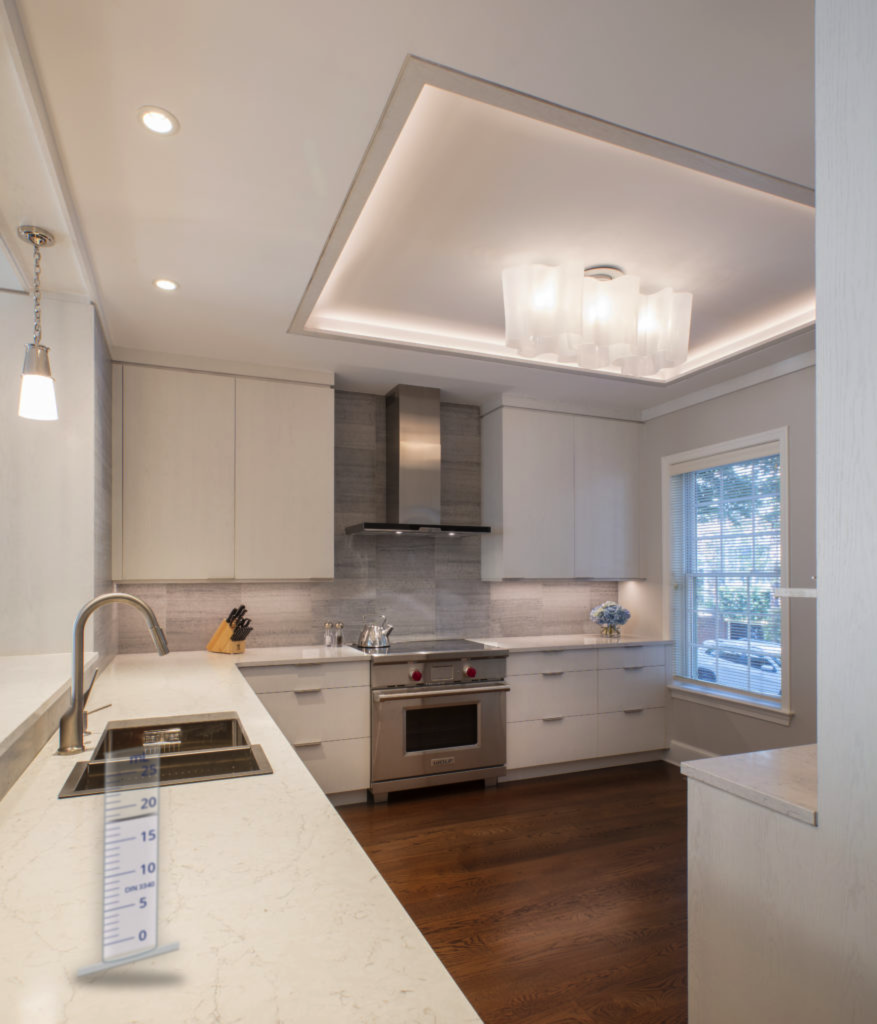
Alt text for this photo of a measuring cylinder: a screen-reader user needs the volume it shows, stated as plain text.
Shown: 18 mL
